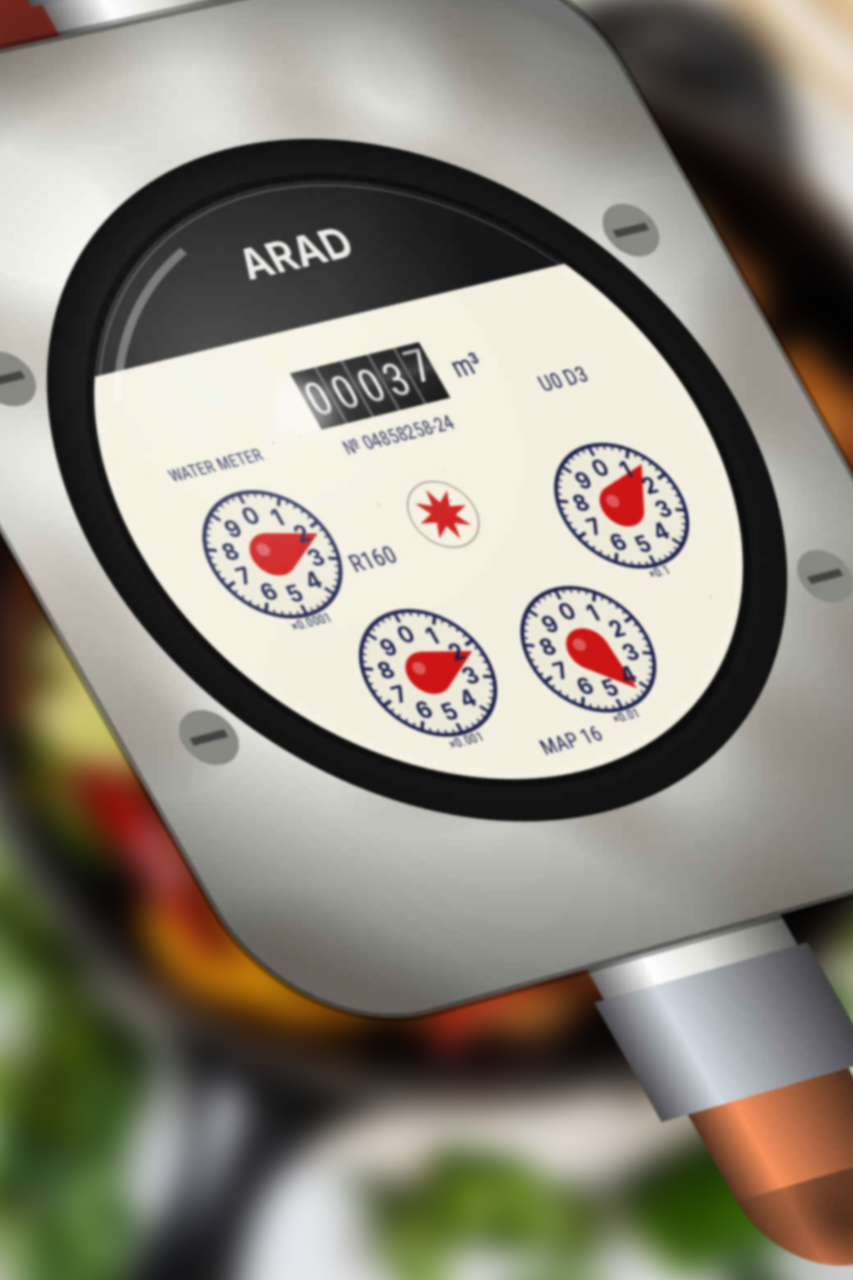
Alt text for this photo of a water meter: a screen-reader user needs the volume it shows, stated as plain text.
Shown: 37.1422 m³
